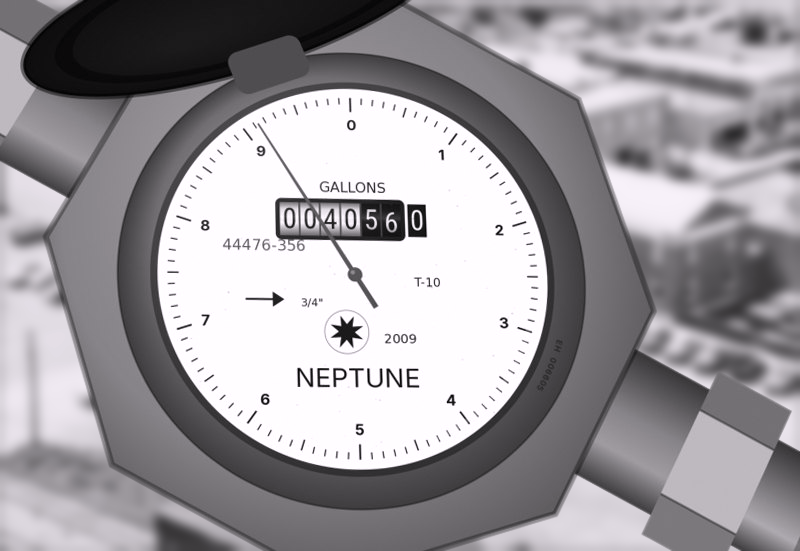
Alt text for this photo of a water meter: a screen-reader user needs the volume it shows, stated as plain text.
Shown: 40559.1 gal
